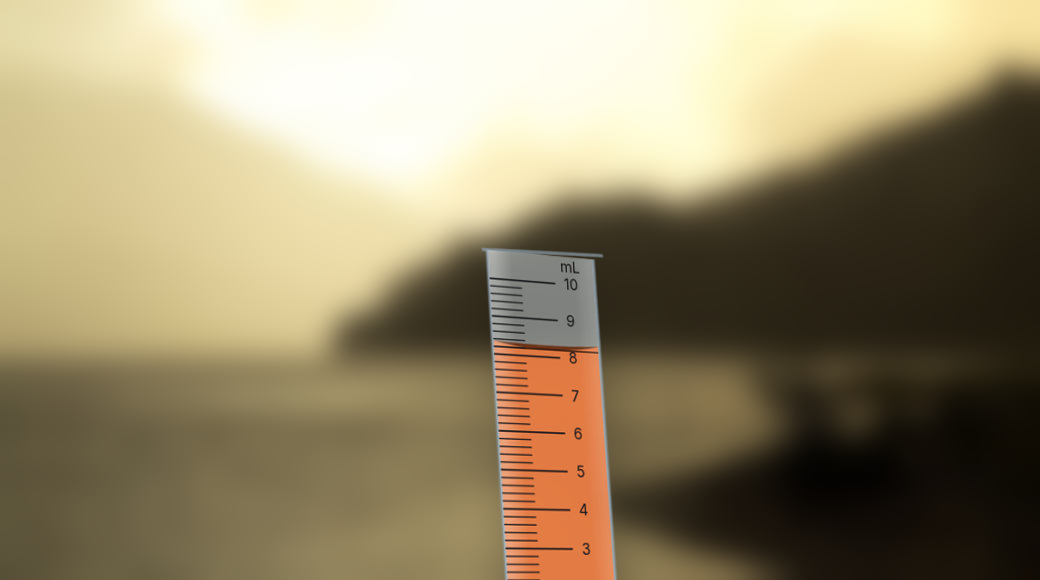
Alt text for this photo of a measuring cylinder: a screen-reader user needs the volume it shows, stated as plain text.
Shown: 8.2 mL
